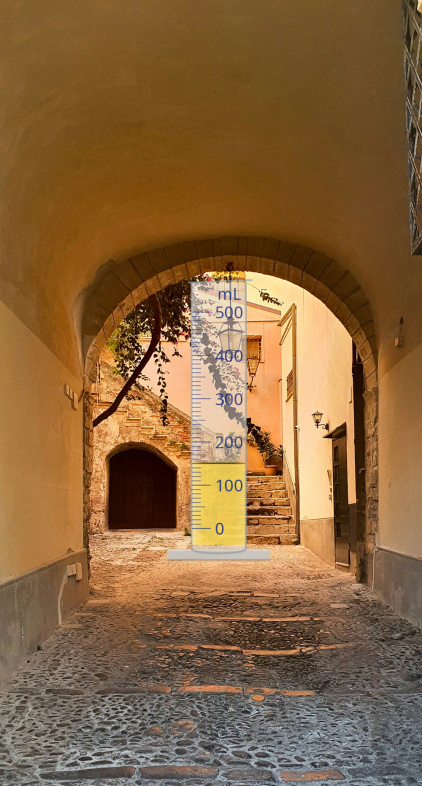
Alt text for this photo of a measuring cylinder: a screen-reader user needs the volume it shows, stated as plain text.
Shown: 150 mL
